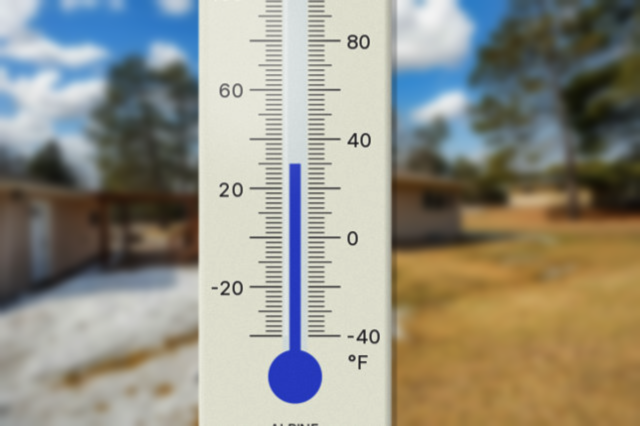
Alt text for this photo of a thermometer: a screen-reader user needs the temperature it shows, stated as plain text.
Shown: 30 °F
